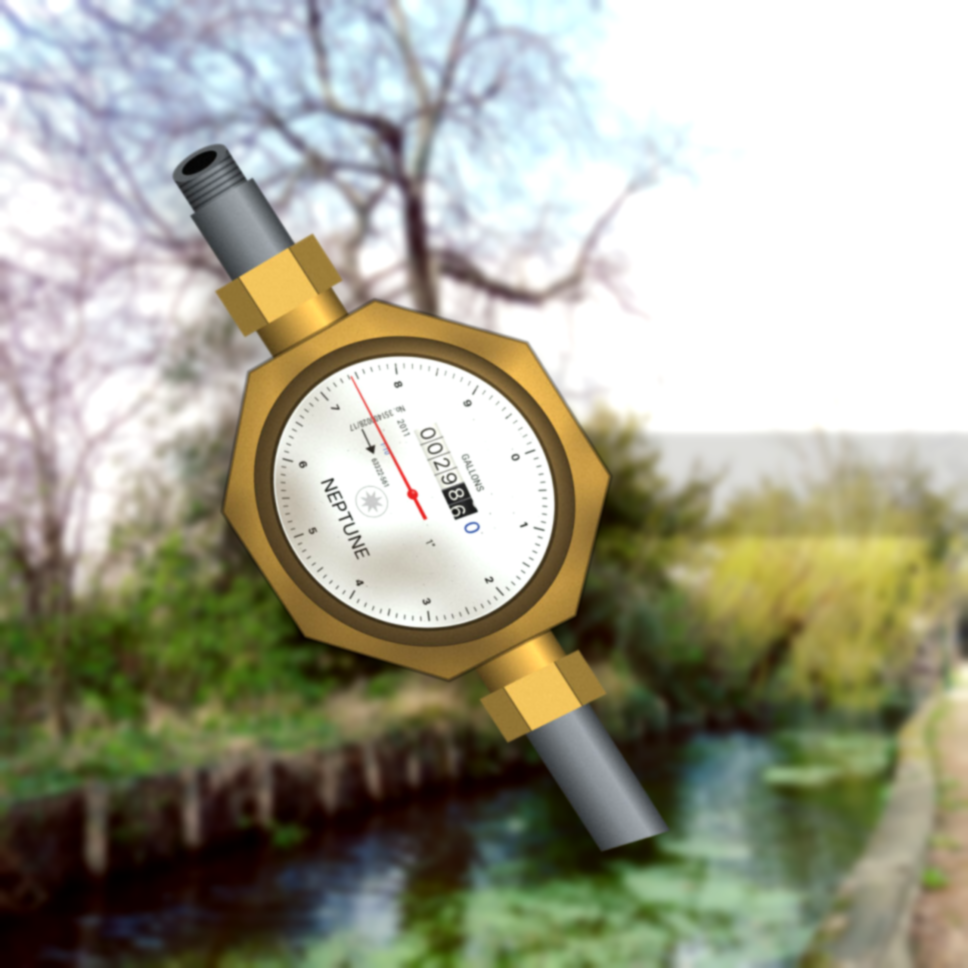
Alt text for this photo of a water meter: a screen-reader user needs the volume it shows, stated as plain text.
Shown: 29857.4 gal
